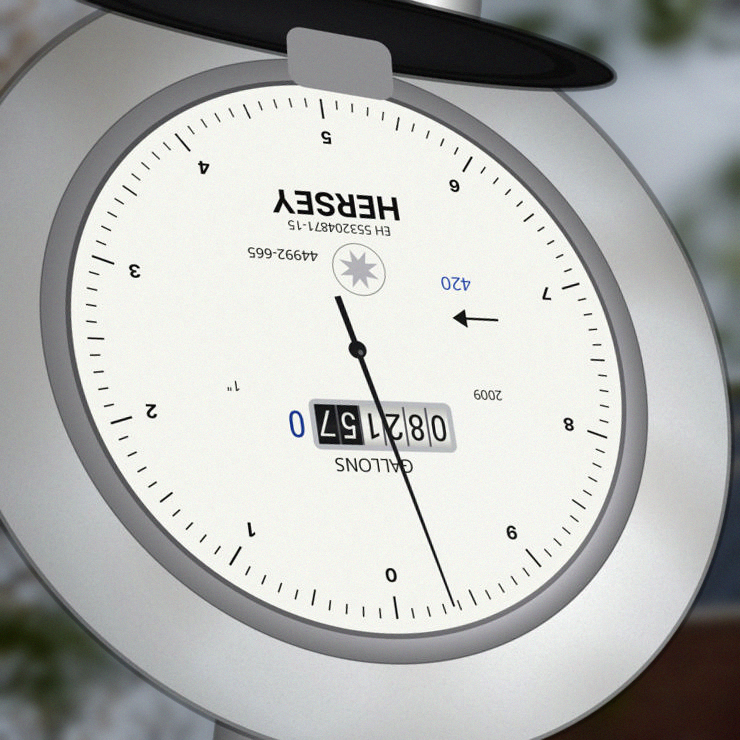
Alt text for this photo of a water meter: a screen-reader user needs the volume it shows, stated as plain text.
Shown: 821569.6 gal
